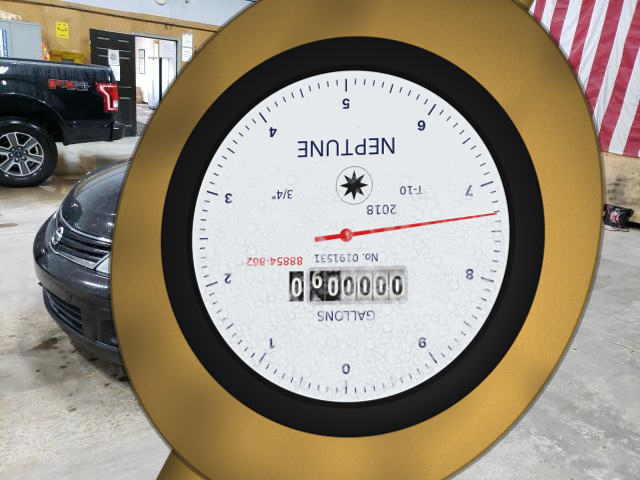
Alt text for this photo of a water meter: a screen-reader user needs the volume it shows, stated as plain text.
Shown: 87.3 gal
